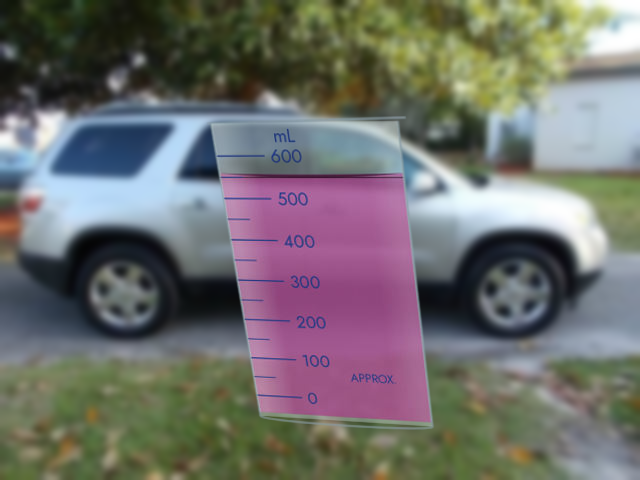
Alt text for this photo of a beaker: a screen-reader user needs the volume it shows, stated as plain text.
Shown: 550 mL
